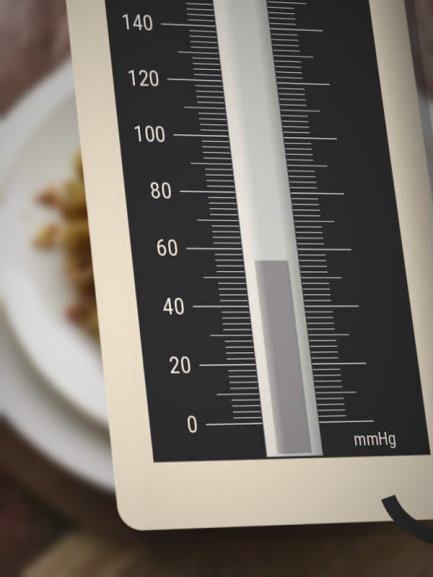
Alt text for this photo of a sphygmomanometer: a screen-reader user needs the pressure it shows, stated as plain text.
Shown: 56 mmHg
